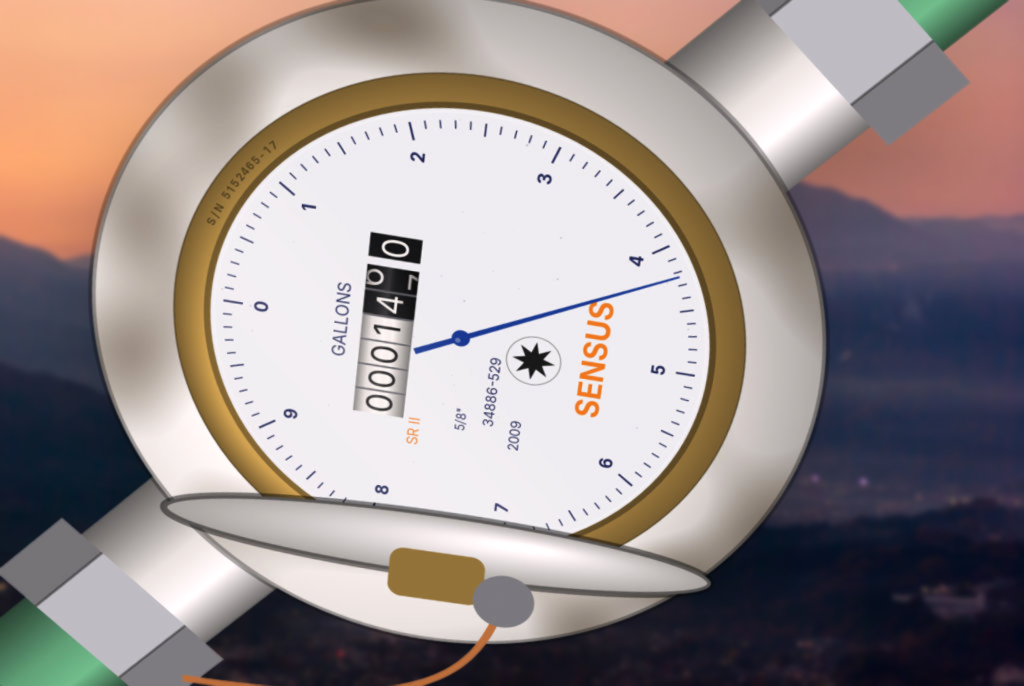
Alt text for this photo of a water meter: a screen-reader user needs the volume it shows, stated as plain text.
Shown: 1464.2 gal
